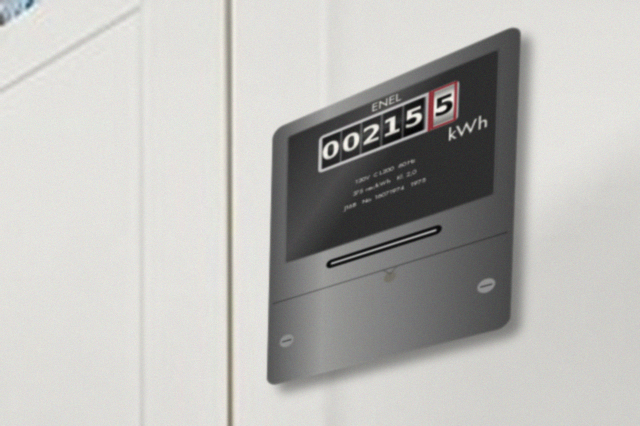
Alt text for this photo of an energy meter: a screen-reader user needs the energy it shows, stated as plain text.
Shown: 215.5 kWh
